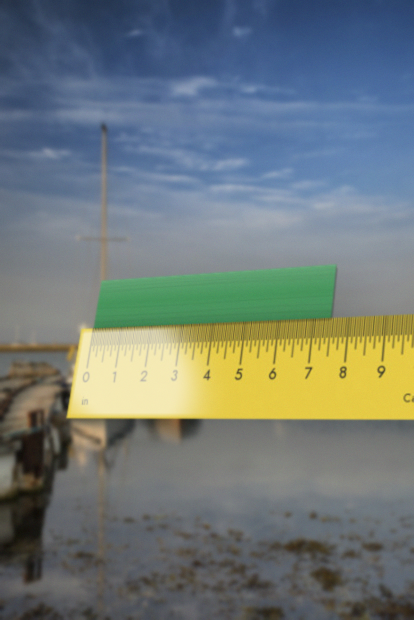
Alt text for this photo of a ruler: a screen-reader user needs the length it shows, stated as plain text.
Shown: 7.5 in
